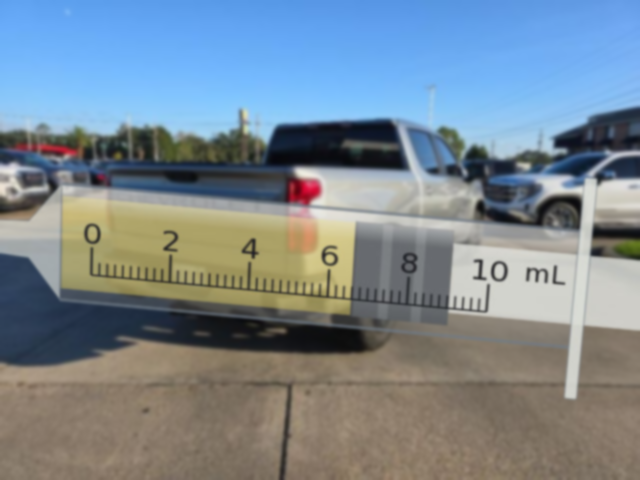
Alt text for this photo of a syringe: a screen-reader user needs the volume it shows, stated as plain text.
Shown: 6.6 mL
